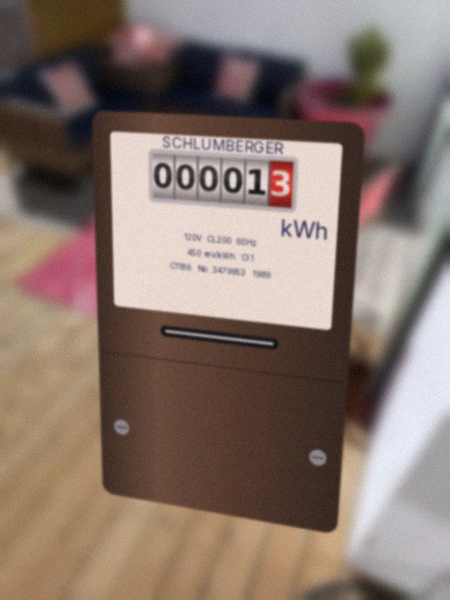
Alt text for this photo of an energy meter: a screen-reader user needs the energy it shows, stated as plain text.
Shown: 1.3 kWh
